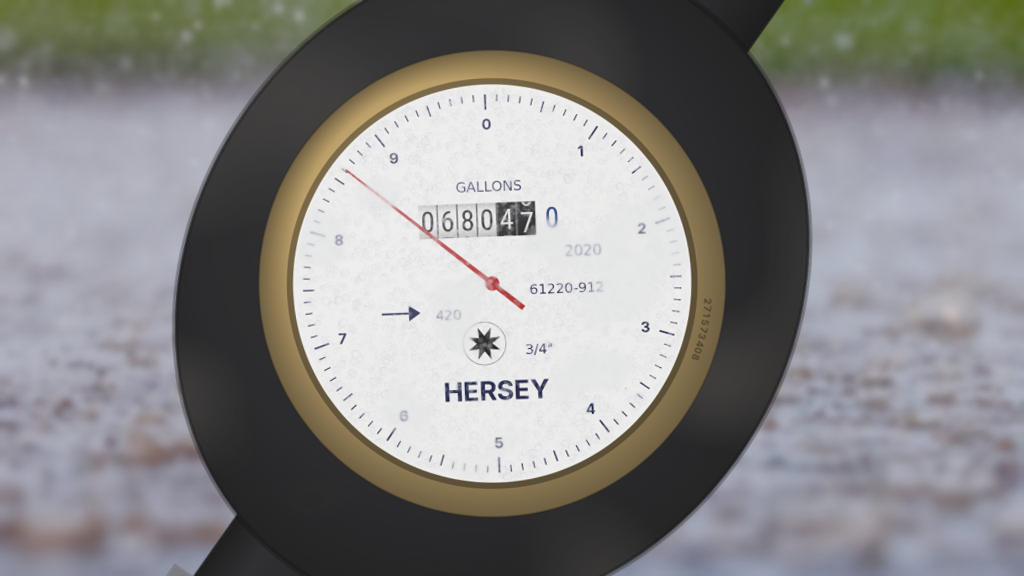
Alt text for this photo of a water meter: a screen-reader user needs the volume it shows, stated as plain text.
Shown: 680468.6 gal
